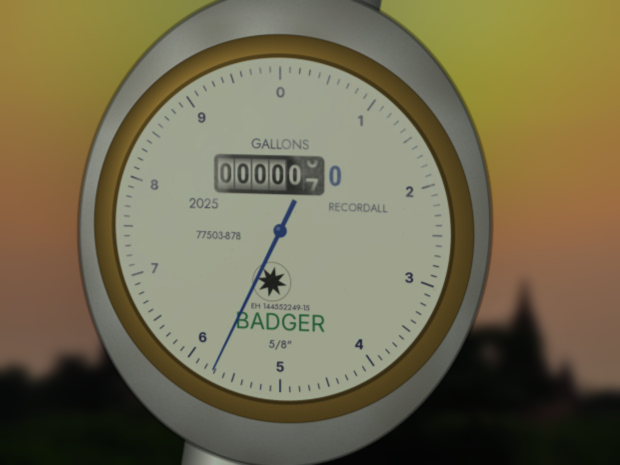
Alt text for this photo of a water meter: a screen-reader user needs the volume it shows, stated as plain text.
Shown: 65.7 gal
